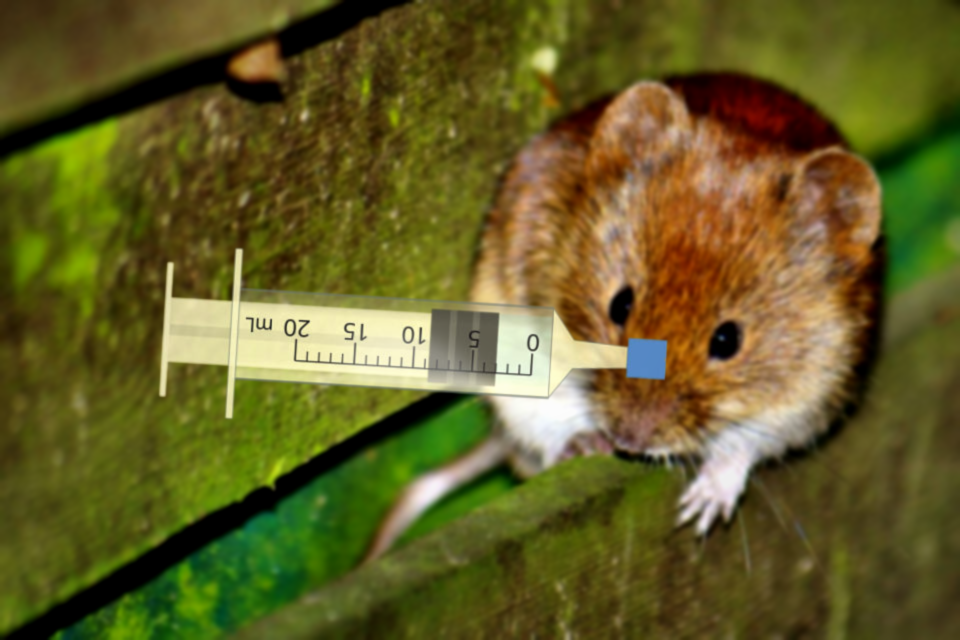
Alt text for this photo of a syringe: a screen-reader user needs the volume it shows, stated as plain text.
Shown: 3 mL
